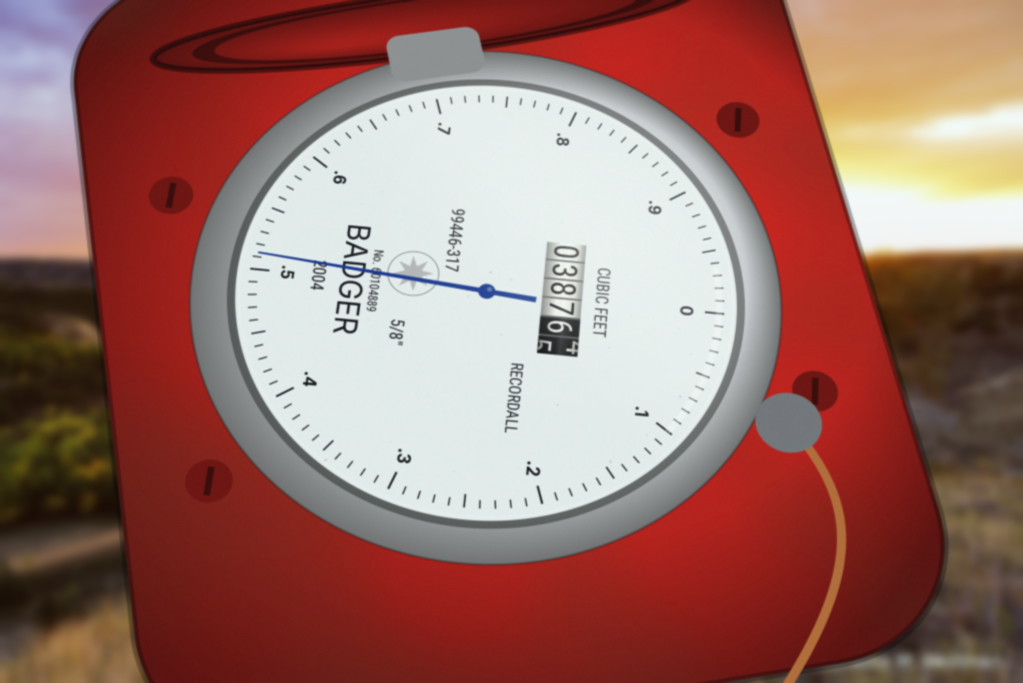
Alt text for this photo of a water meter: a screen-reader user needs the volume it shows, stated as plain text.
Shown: 38764.51 ft³
